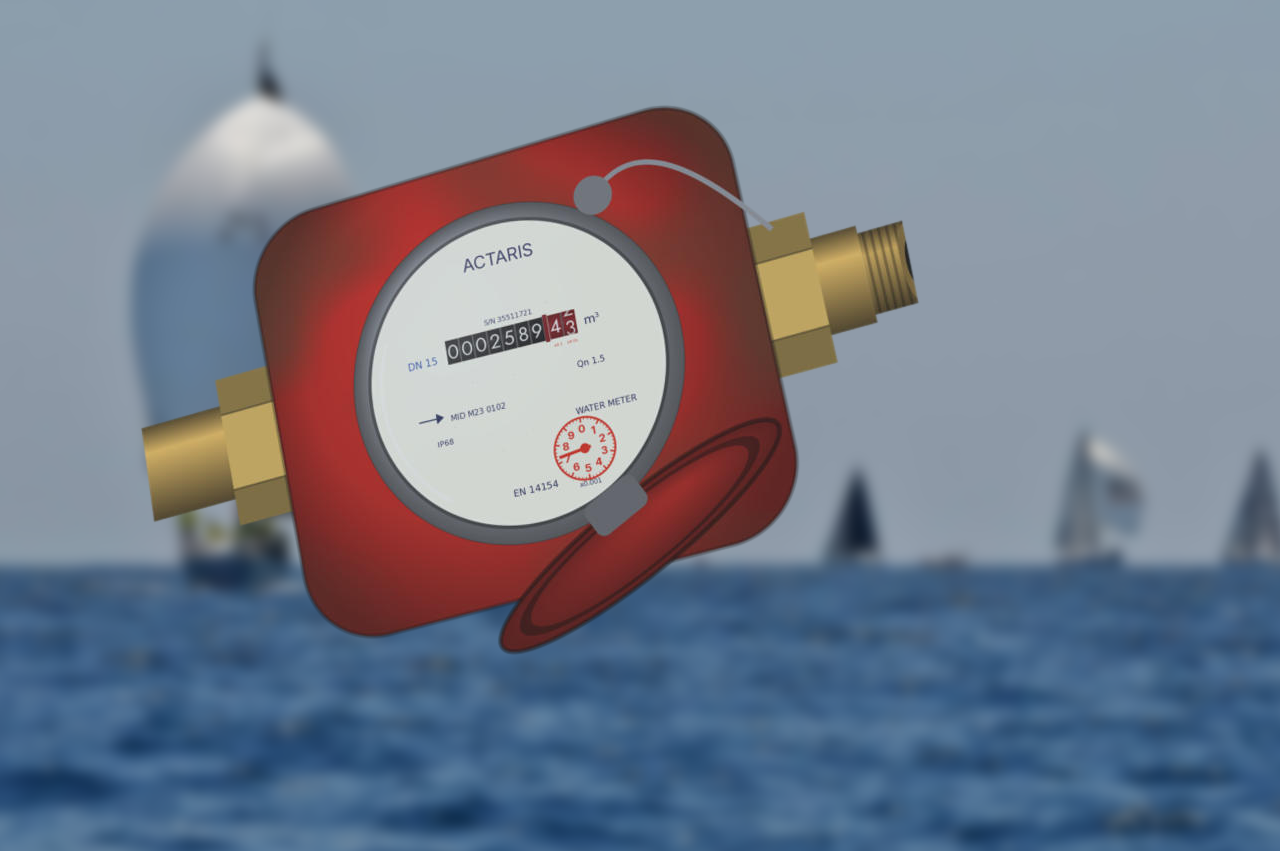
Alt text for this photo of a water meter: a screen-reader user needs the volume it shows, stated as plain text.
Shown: 2589.427 m³
